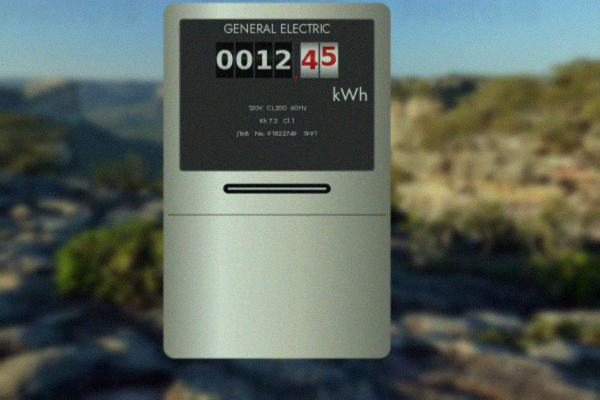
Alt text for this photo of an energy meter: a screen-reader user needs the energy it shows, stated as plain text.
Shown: 12.45 kWh
